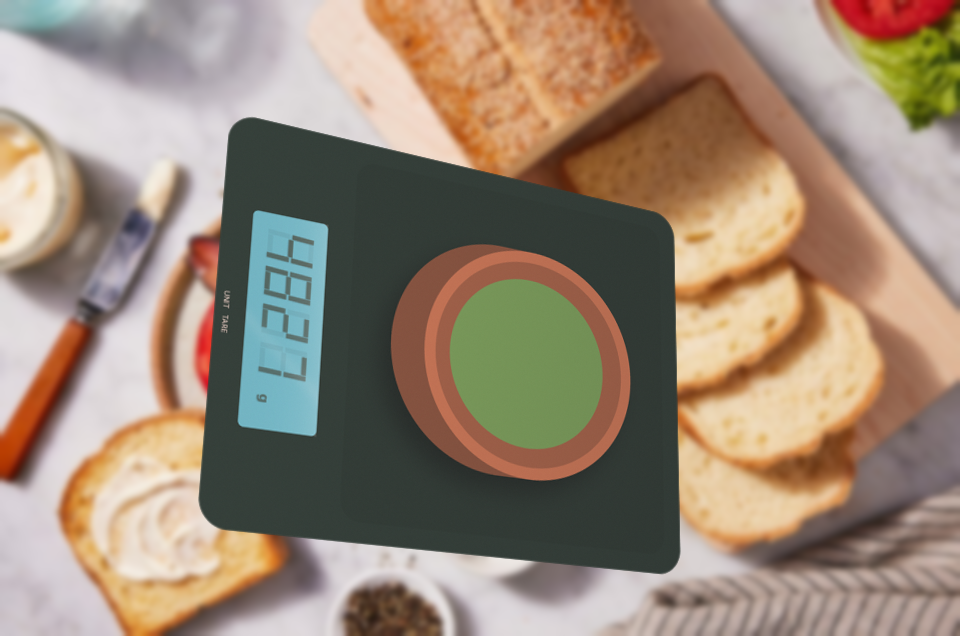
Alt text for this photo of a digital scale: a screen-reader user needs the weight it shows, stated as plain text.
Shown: 4827 g
